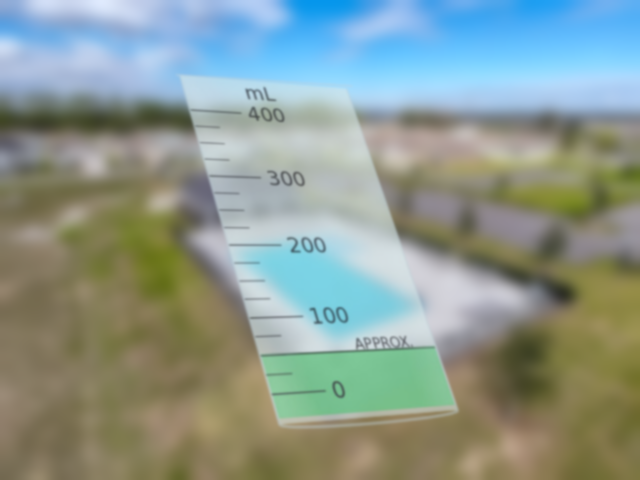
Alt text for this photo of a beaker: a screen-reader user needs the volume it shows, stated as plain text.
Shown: 50 mL
